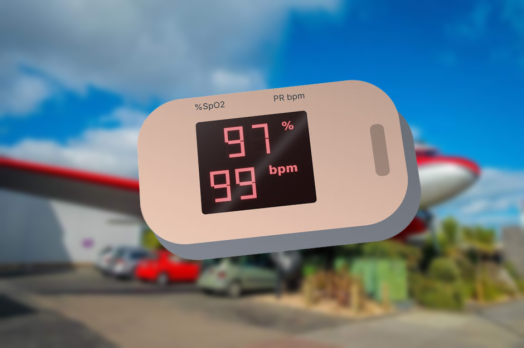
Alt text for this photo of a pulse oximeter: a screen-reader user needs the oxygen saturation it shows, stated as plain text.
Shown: 97 %
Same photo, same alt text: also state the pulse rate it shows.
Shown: 99 bpm
